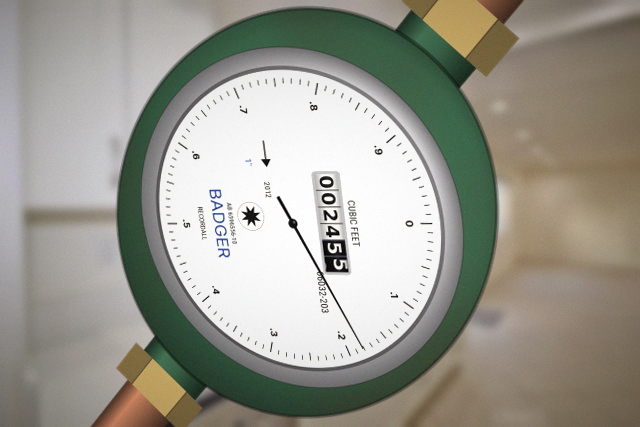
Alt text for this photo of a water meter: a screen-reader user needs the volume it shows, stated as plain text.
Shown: 2455.18 ft³
